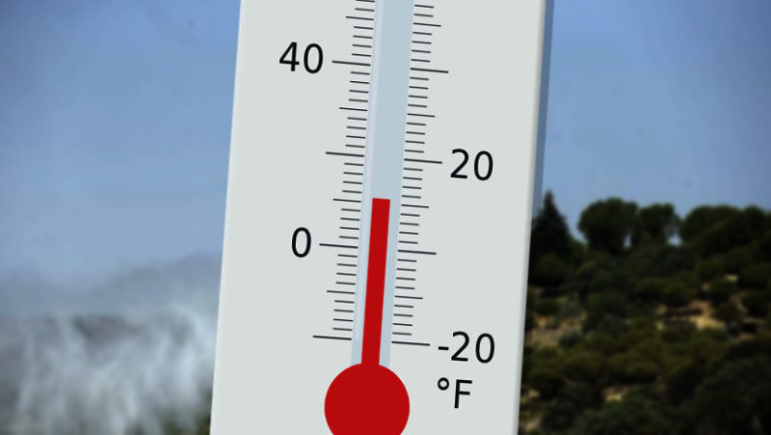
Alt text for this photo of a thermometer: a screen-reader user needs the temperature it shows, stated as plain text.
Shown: 11 °F
